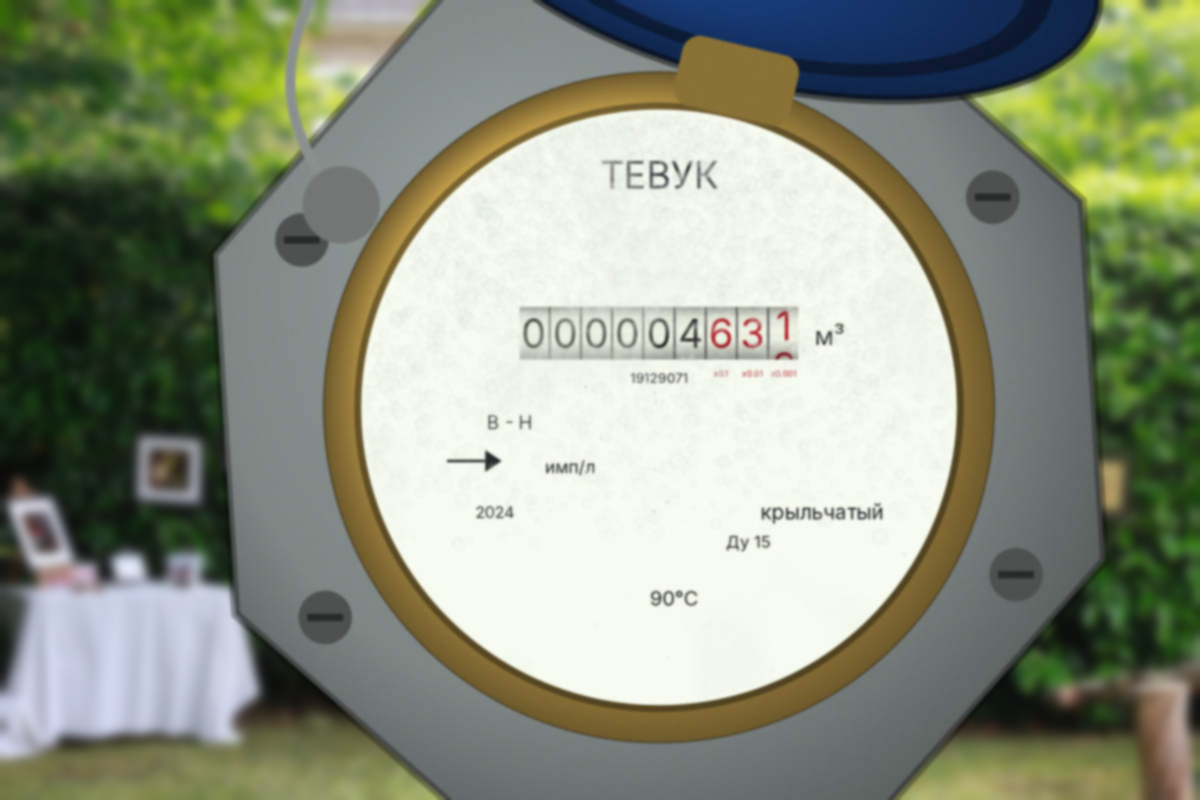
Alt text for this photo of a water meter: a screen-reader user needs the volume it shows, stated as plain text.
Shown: 4.631 m³
